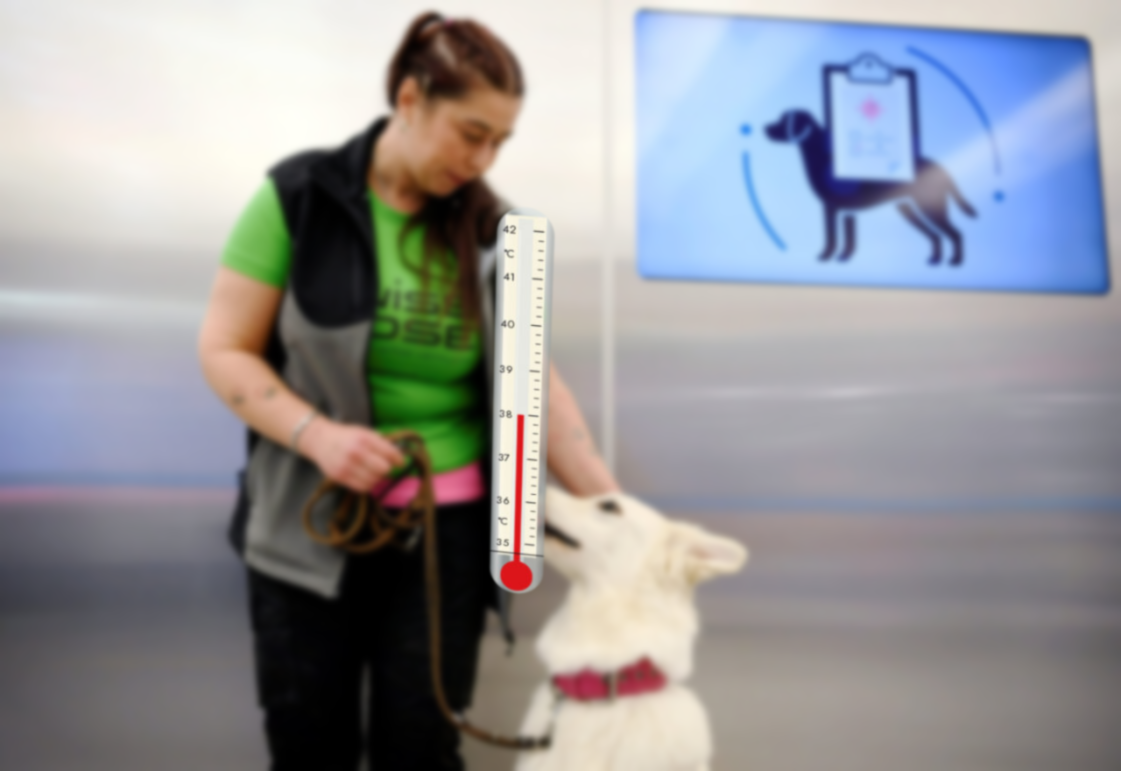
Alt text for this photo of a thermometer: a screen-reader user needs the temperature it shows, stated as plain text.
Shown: 38 °C
